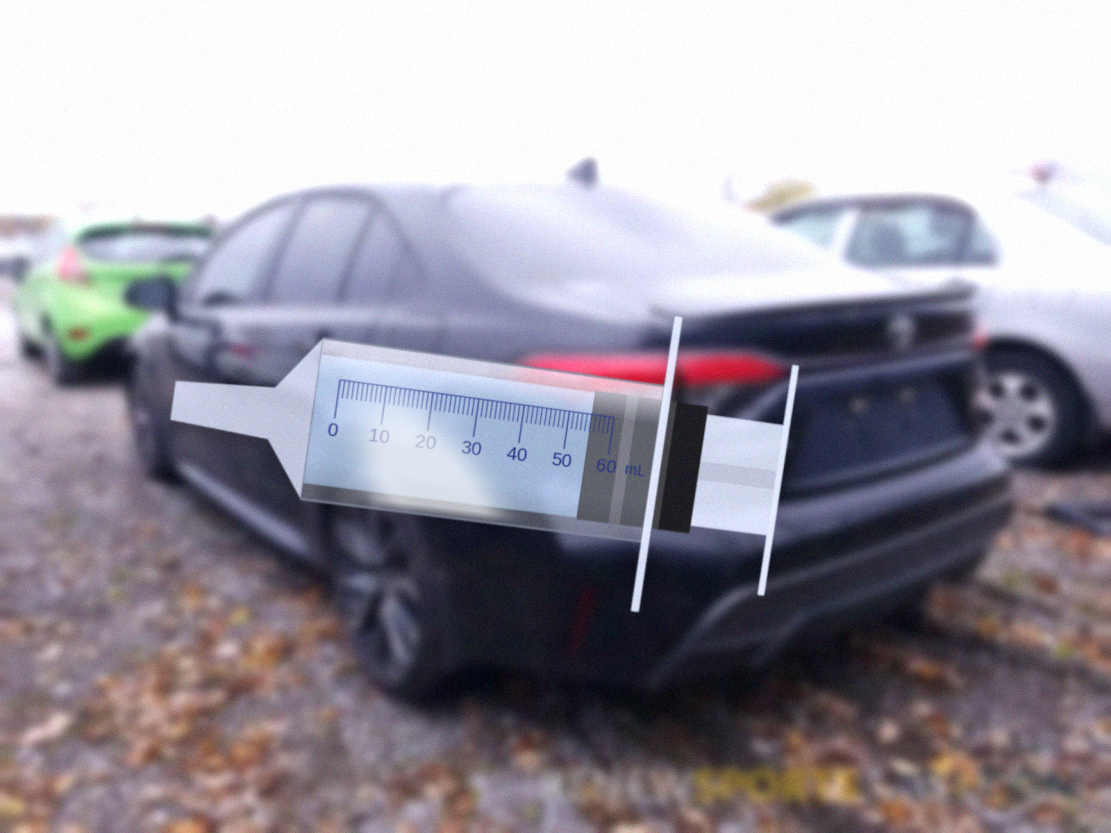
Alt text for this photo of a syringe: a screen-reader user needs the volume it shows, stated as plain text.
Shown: 55 mL
